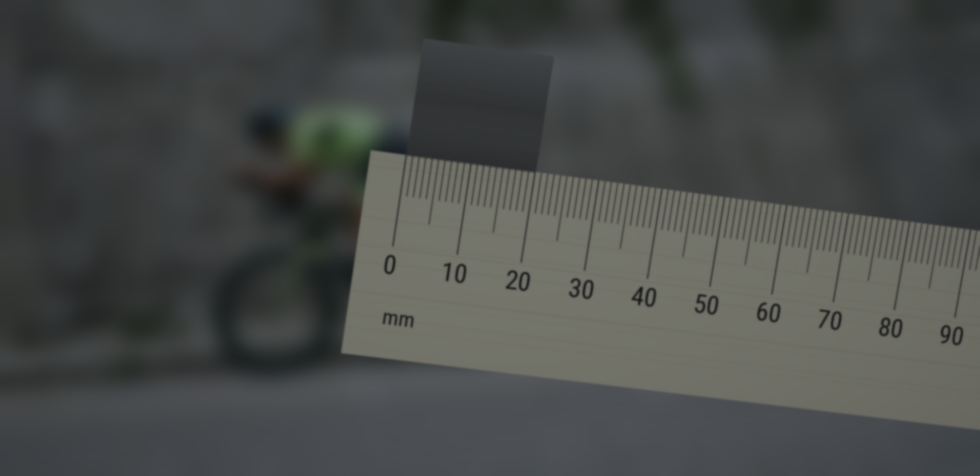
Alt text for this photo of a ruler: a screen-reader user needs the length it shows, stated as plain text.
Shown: 20 mm
